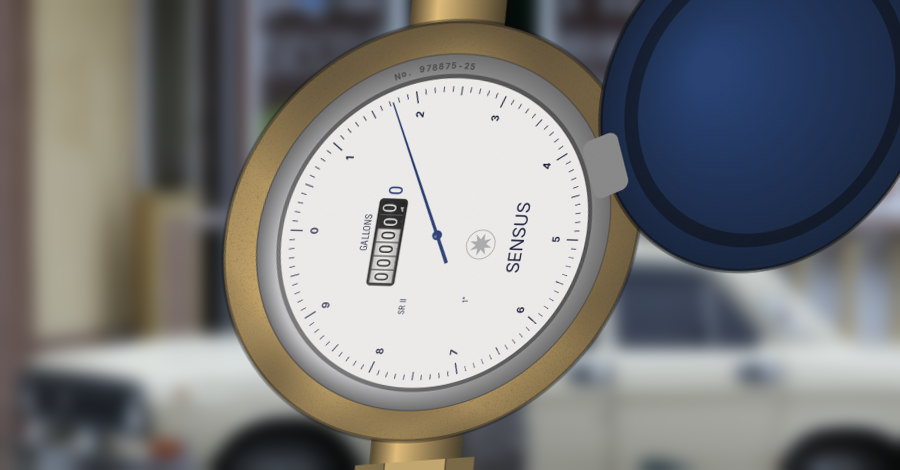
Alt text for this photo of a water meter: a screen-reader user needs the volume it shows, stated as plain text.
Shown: 1.7 gal
